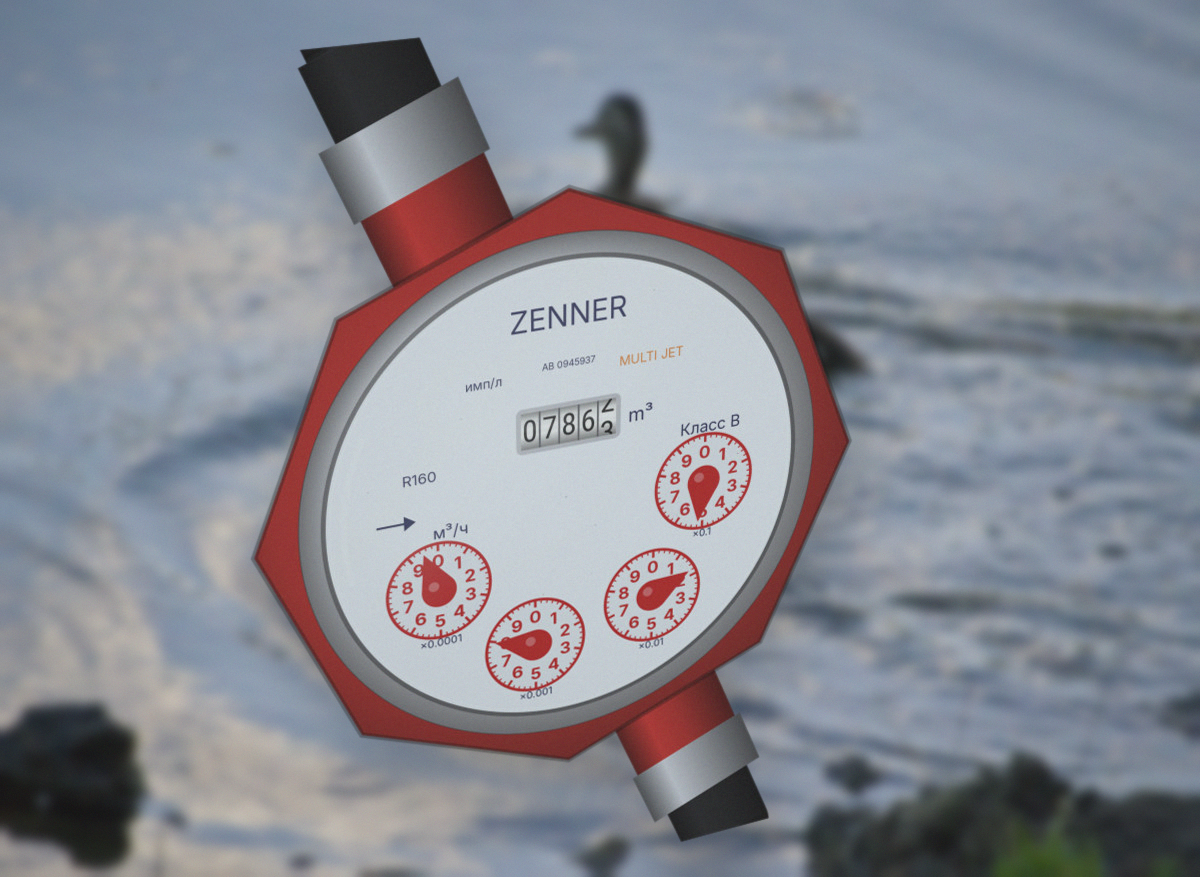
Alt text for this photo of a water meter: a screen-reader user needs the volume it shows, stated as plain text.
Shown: 7862.5179 m³
